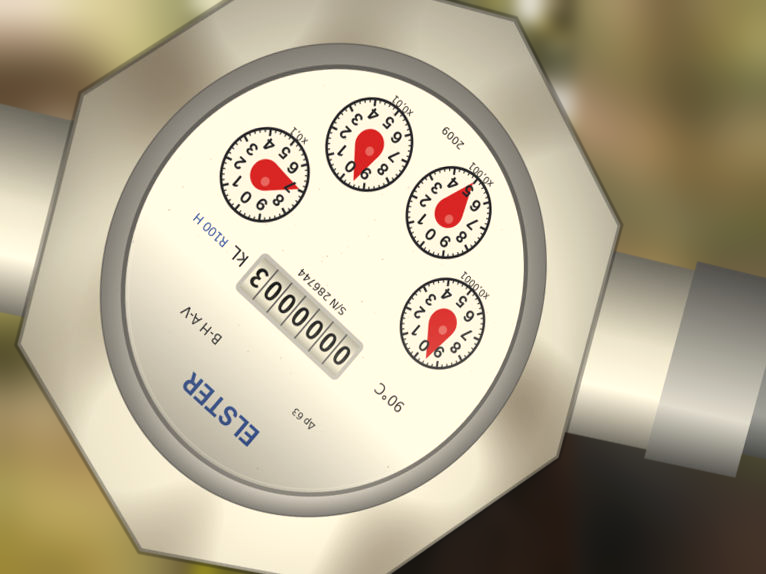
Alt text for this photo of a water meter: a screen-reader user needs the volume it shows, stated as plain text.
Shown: 3.6949 kL
